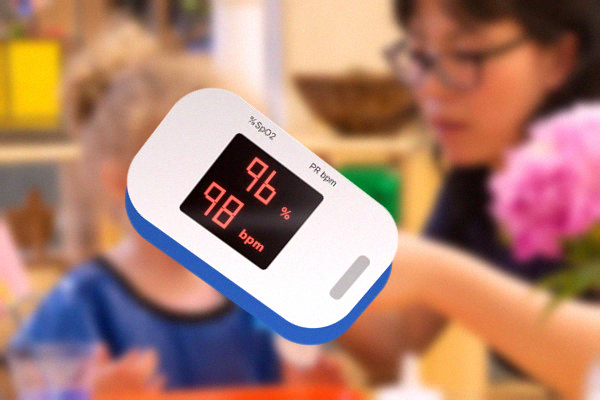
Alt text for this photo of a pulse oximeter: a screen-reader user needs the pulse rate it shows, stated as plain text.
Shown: 98 bpm
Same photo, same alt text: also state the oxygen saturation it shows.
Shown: 96 %
